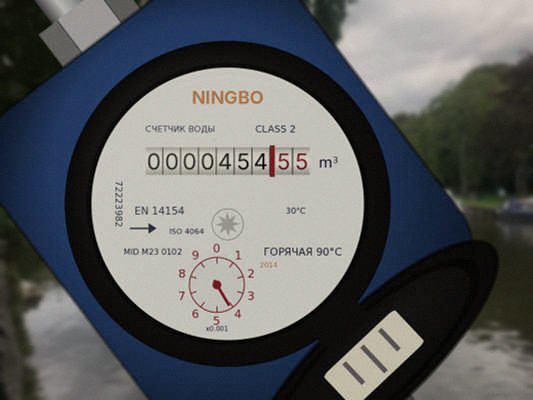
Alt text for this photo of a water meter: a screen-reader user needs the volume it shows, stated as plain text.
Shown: 454.554 m³
